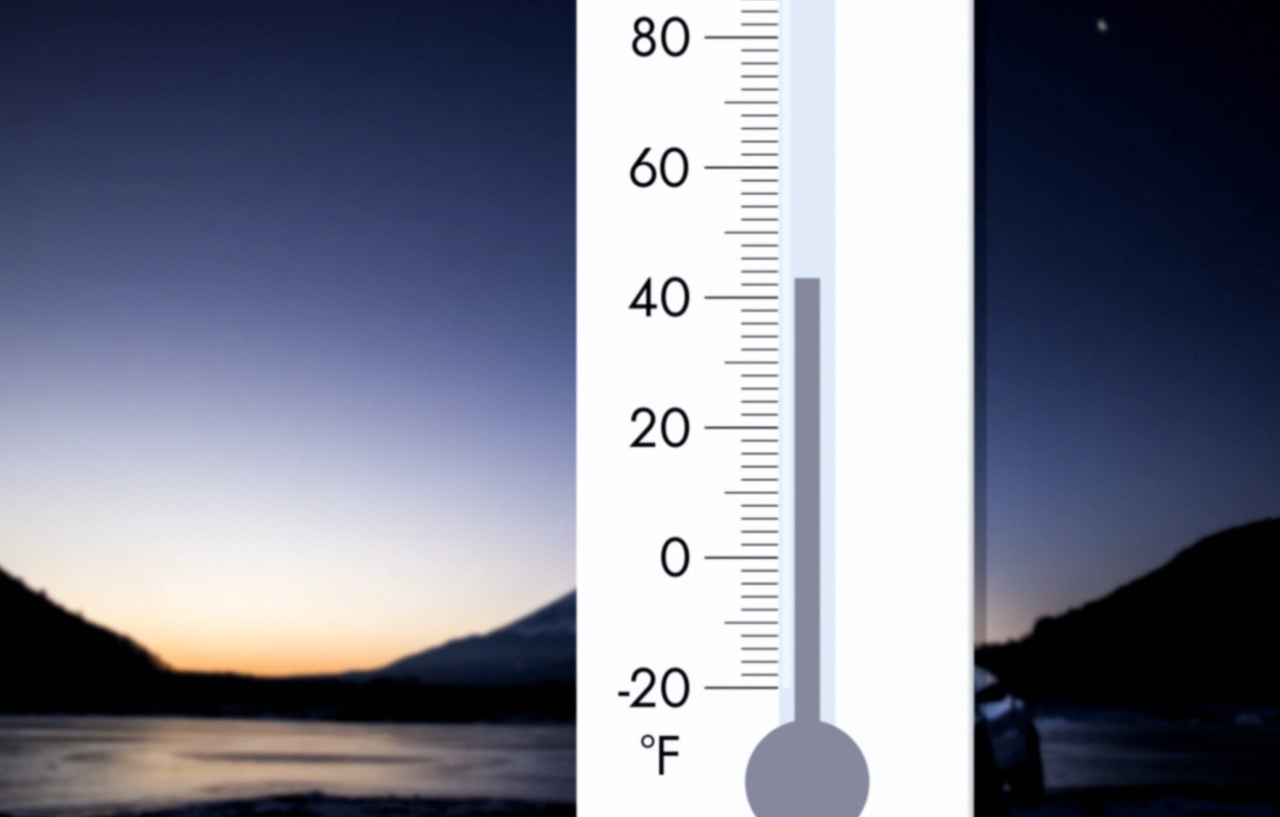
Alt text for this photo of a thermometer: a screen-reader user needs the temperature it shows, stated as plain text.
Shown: 43 °F
